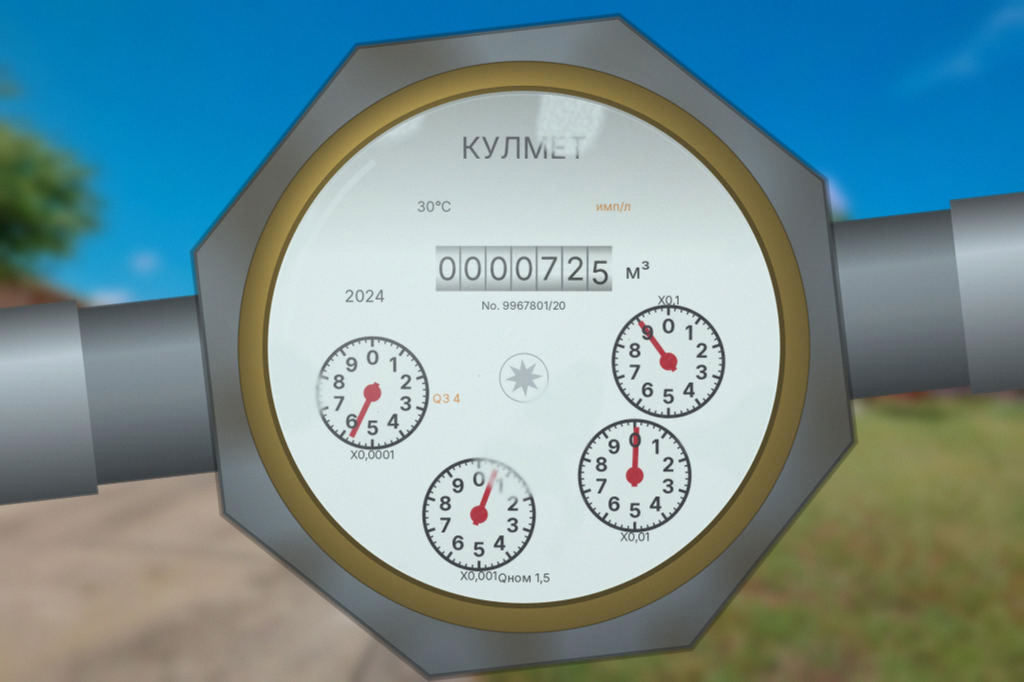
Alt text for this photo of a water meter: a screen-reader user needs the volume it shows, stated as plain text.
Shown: 724.9005 m³
